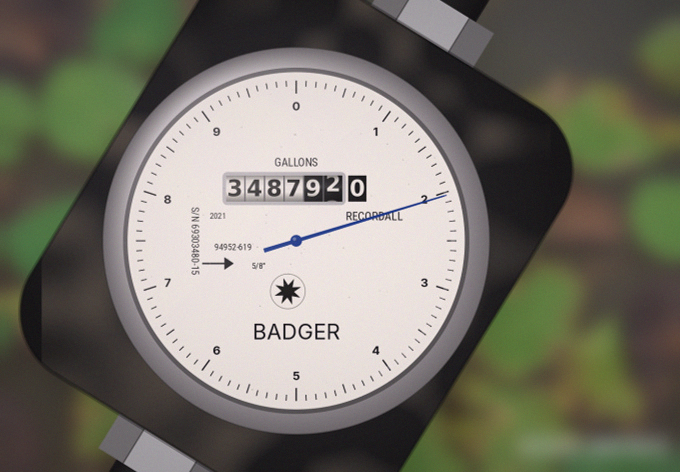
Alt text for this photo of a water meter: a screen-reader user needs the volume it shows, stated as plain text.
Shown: 3487922.0 gal
